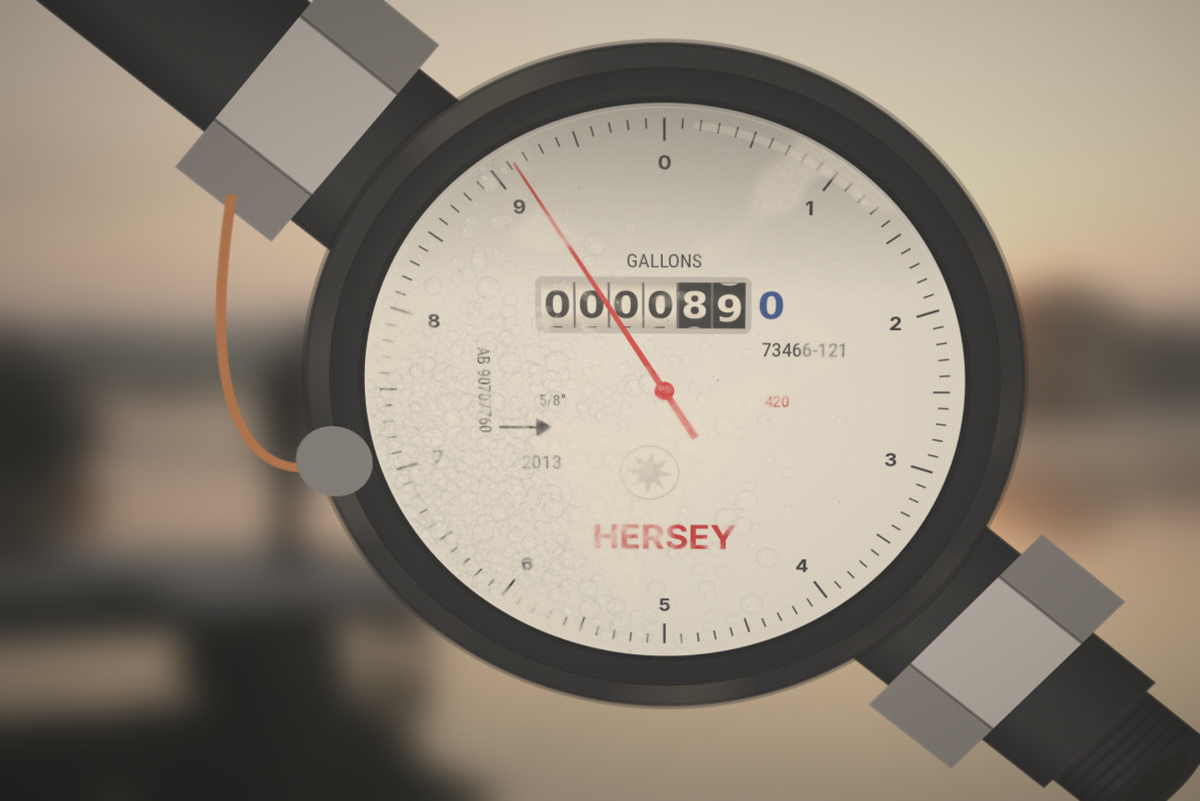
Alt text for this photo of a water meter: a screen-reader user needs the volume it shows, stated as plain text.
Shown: 889.1 gal
